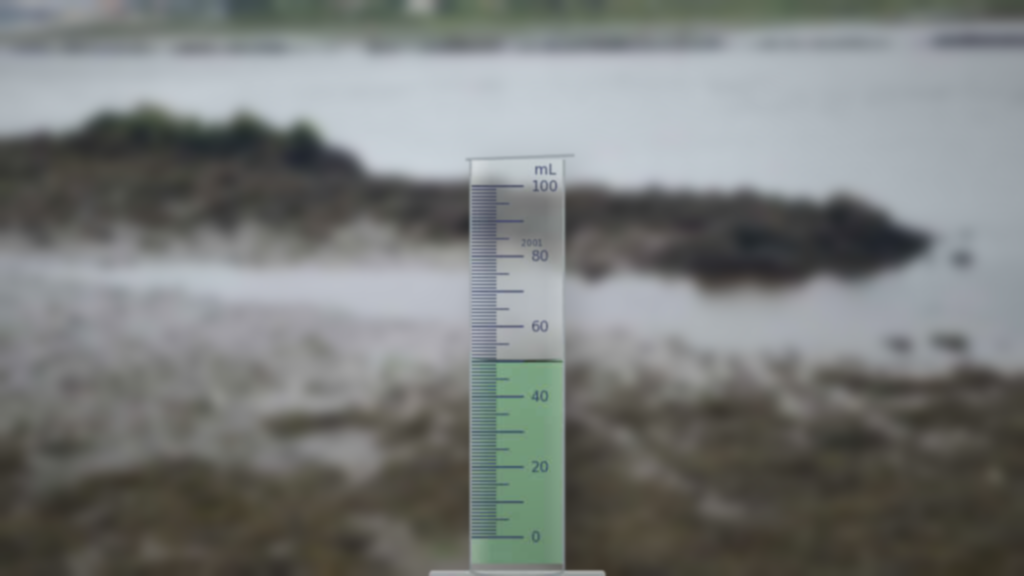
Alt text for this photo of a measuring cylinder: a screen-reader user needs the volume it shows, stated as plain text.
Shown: 50 mL
